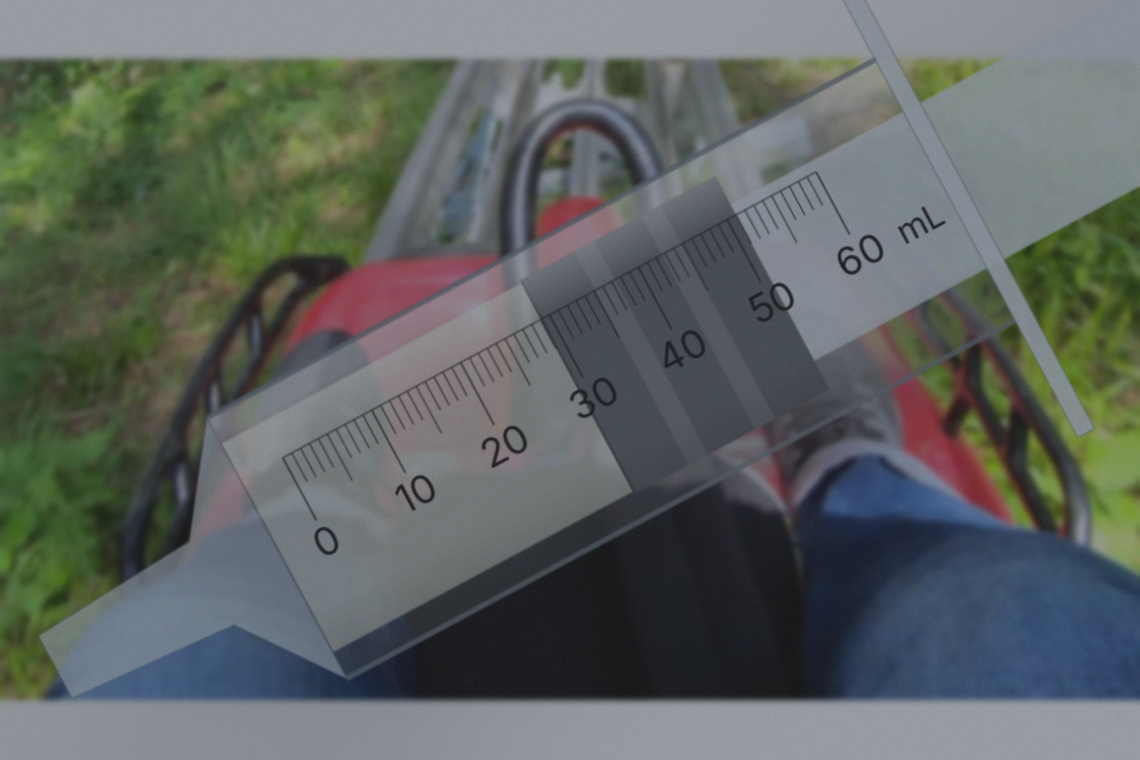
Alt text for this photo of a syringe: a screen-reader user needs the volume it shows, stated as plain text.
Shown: 29 mL
